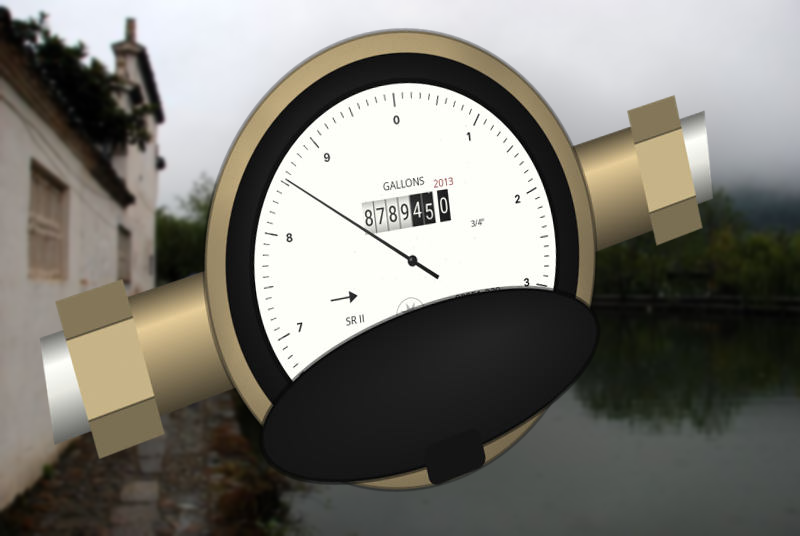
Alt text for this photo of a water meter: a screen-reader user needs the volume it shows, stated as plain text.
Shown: 8789448.5 gal
